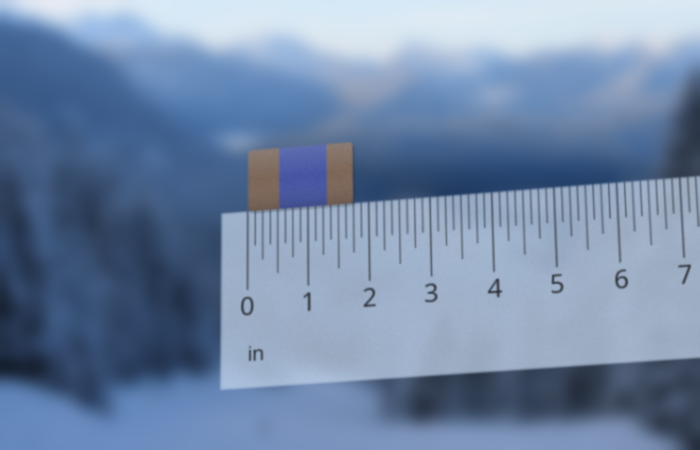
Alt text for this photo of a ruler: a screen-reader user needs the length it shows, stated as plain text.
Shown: 1.75 in
